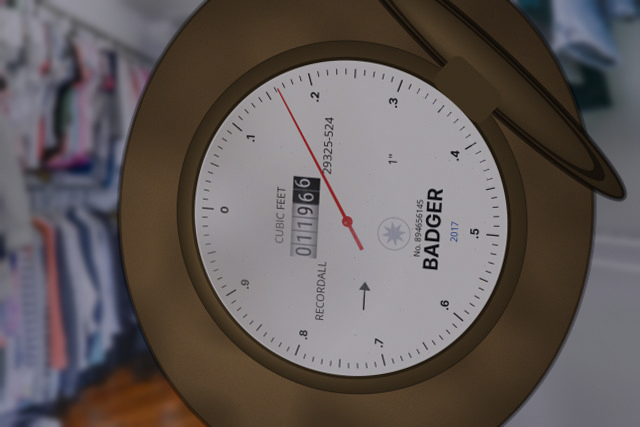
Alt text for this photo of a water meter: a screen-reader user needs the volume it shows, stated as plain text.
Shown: 11966.16 ft³
